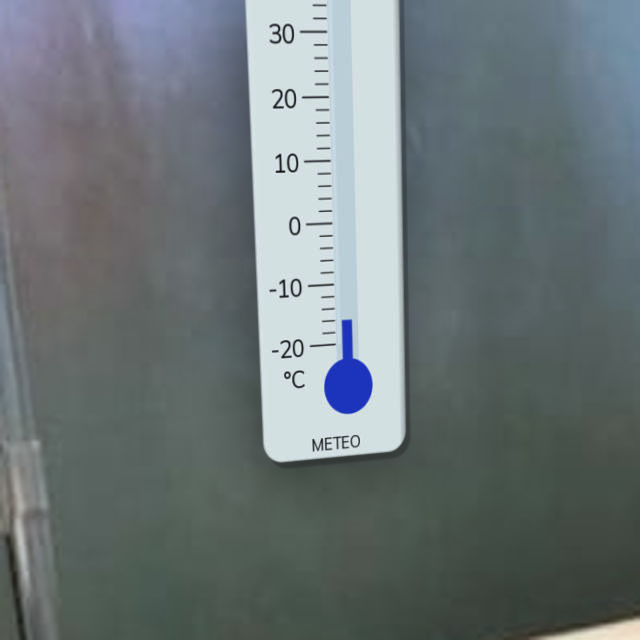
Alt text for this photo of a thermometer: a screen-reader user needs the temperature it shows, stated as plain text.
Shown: -16 °C
